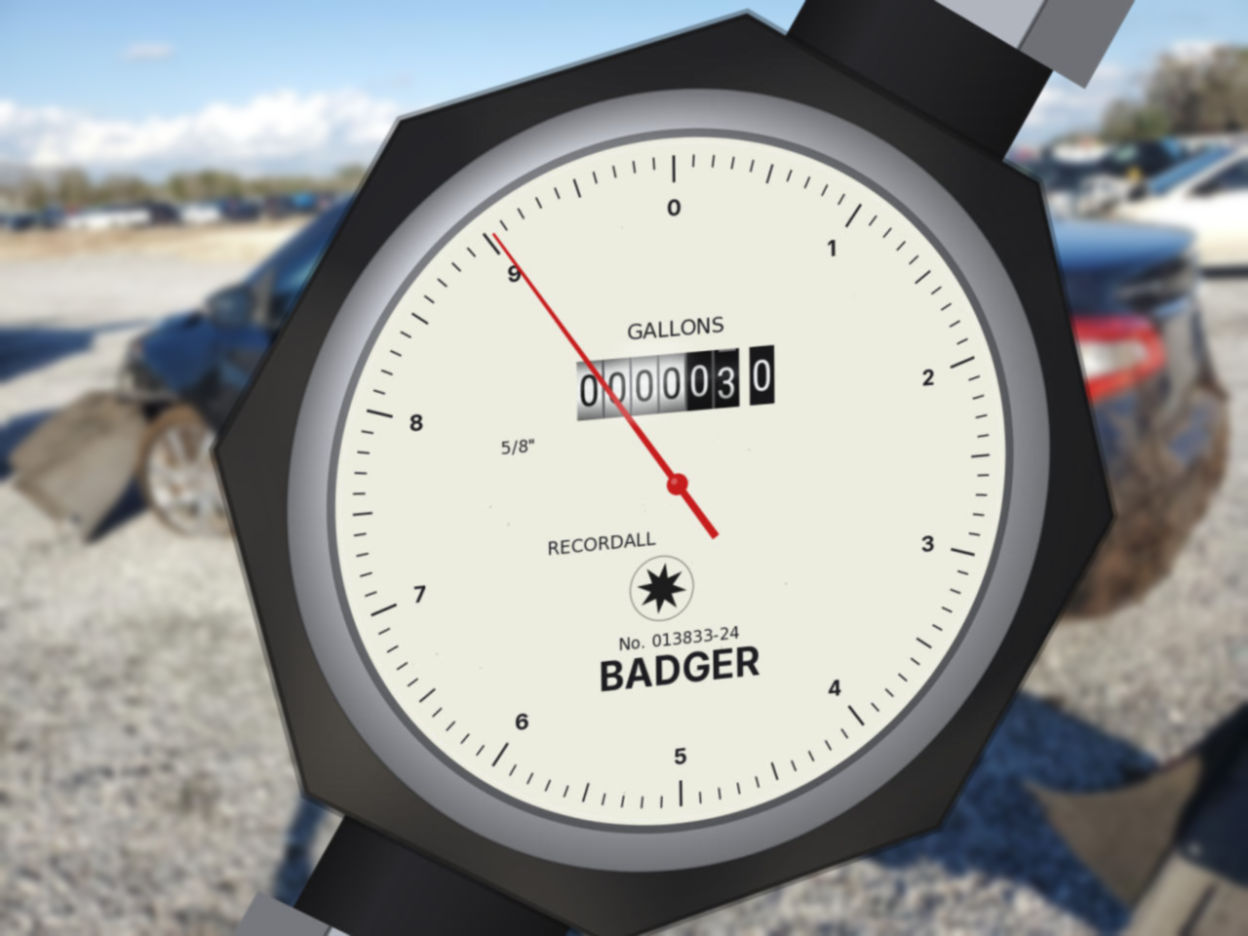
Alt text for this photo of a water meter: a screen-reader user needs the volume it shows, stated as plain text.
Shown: 29.0 gal
